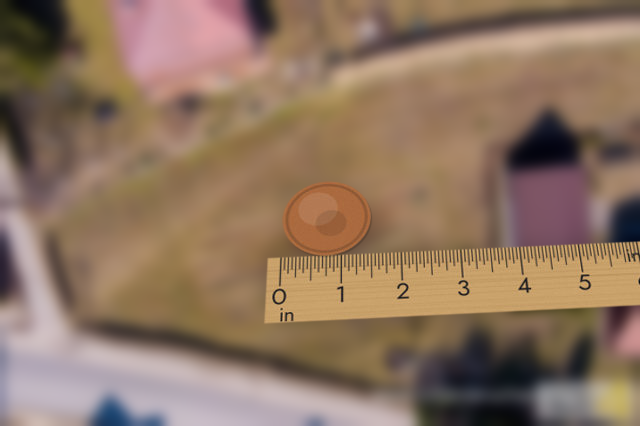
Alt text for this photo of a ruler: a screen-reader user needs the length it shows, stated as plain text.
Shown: 1.5 in
